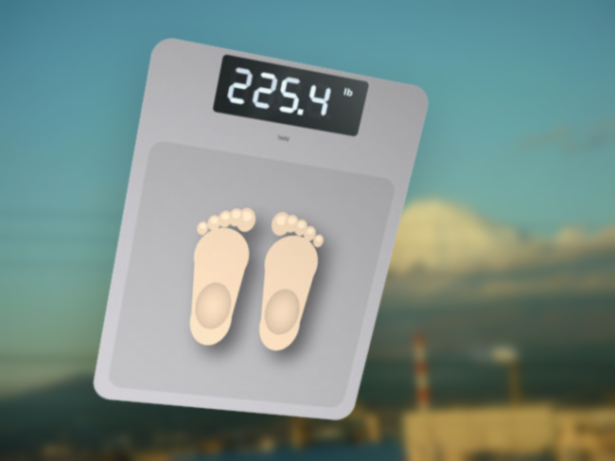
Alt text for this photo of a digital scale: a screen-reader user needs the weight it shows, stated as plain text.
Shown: 225.4 lb
